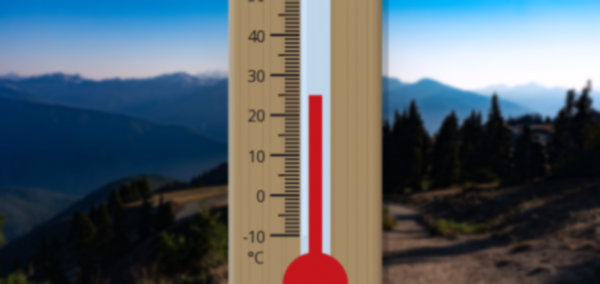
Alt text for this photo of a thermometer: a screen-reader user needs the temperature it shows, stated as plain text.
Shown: 25 °C
